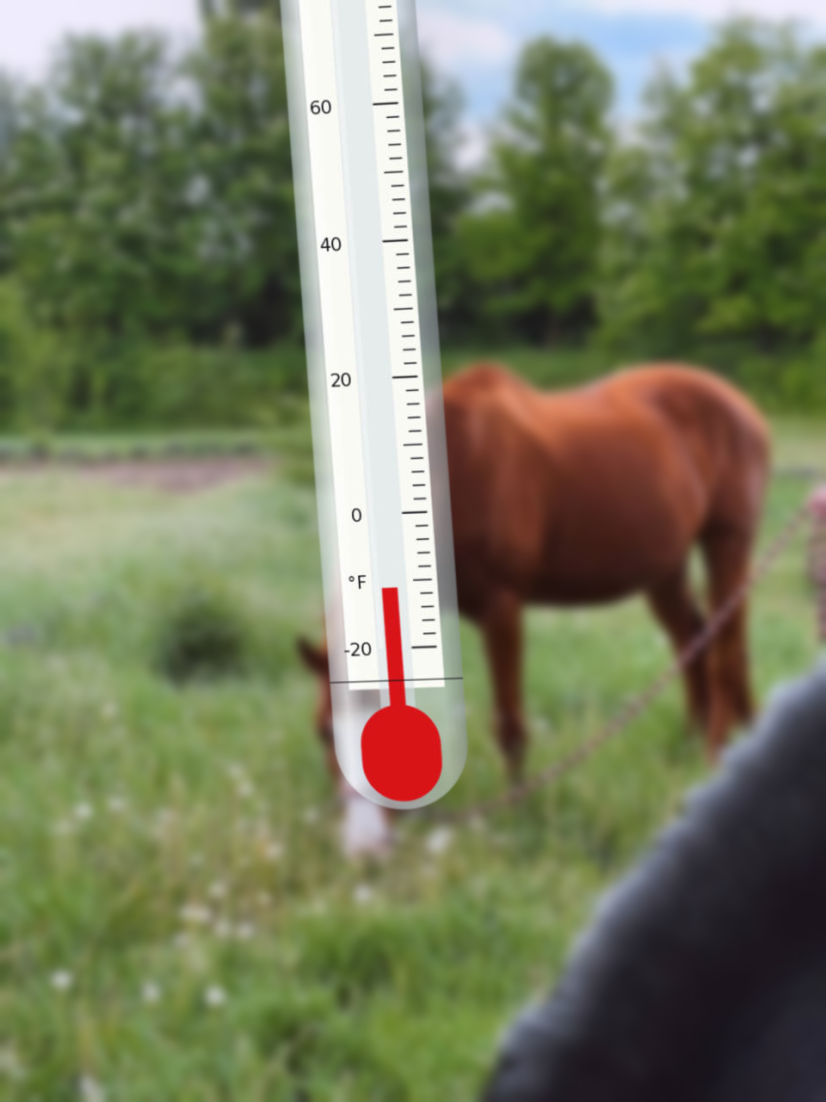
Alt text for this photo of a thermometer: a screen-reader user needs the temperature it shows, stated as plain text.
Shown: -11 °F
